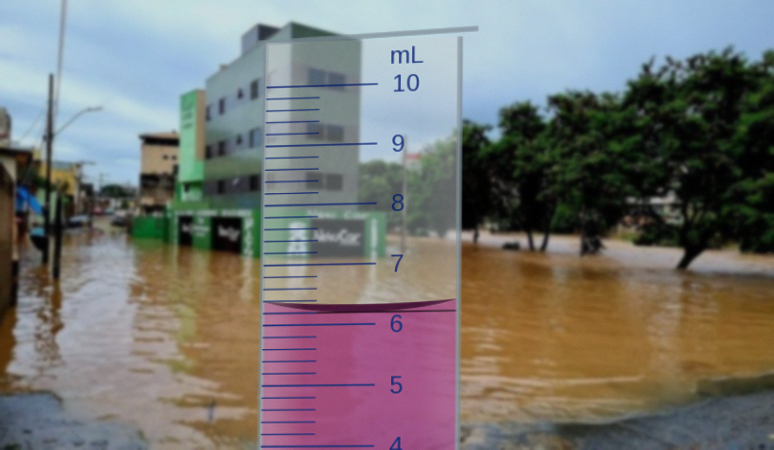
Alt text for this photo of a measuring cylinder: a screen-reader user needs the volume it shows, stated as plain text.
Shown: 6.2 mL
